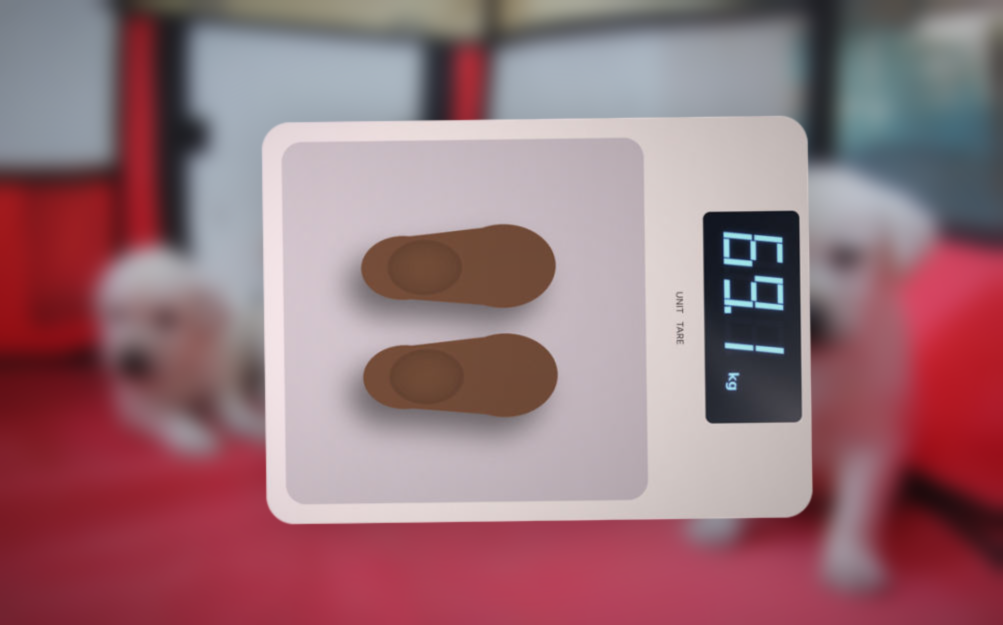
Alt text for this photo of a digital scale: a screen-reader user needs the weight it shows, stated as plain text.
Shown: 69.1 kg
